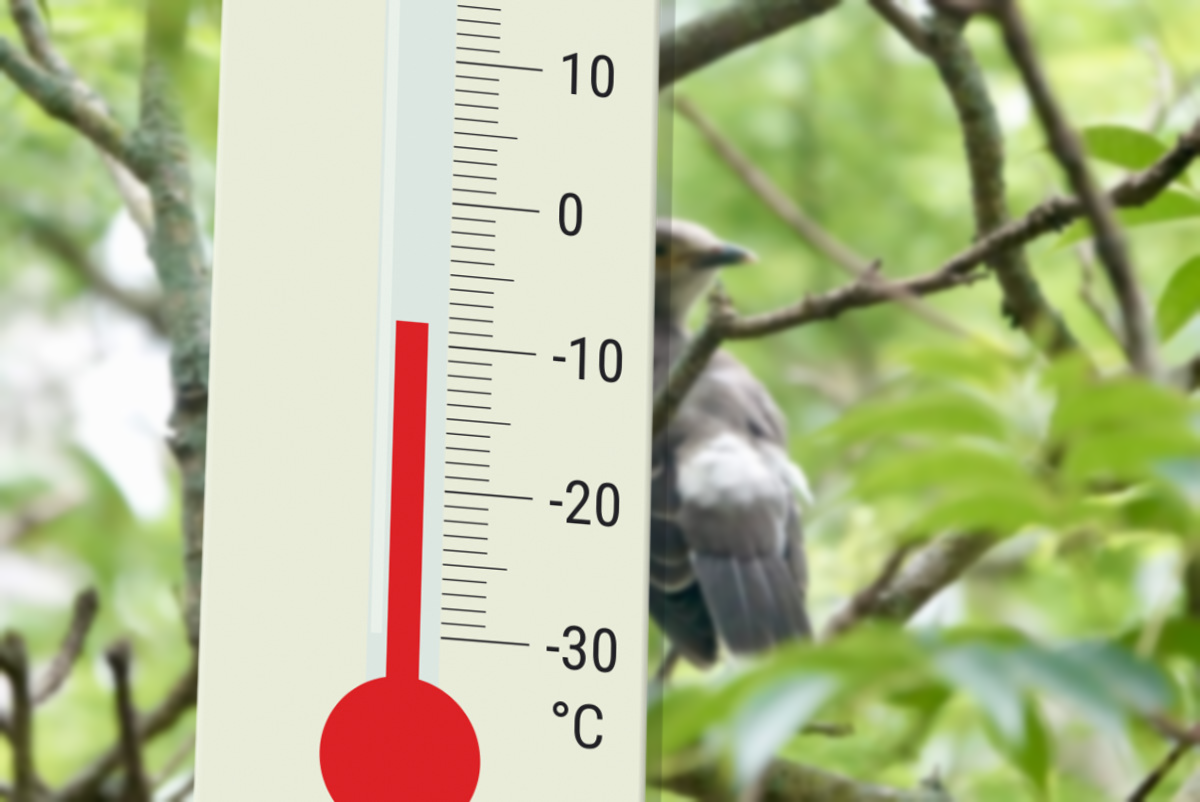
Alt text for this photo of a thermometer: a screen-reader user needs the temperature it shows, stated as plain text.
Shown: -8.5 °C
